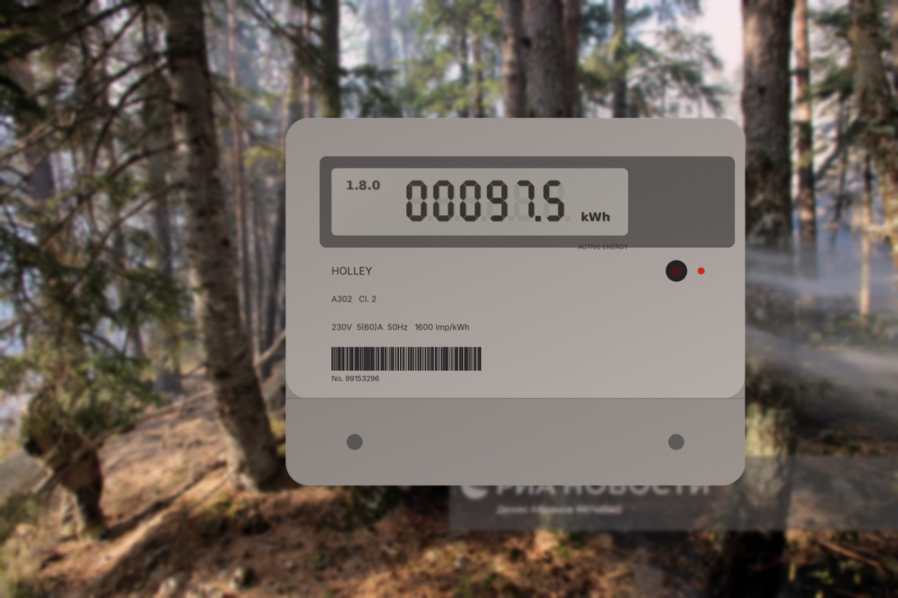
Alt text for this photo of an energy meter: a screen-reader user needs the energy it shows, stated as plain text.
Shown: 97.5 kWh
